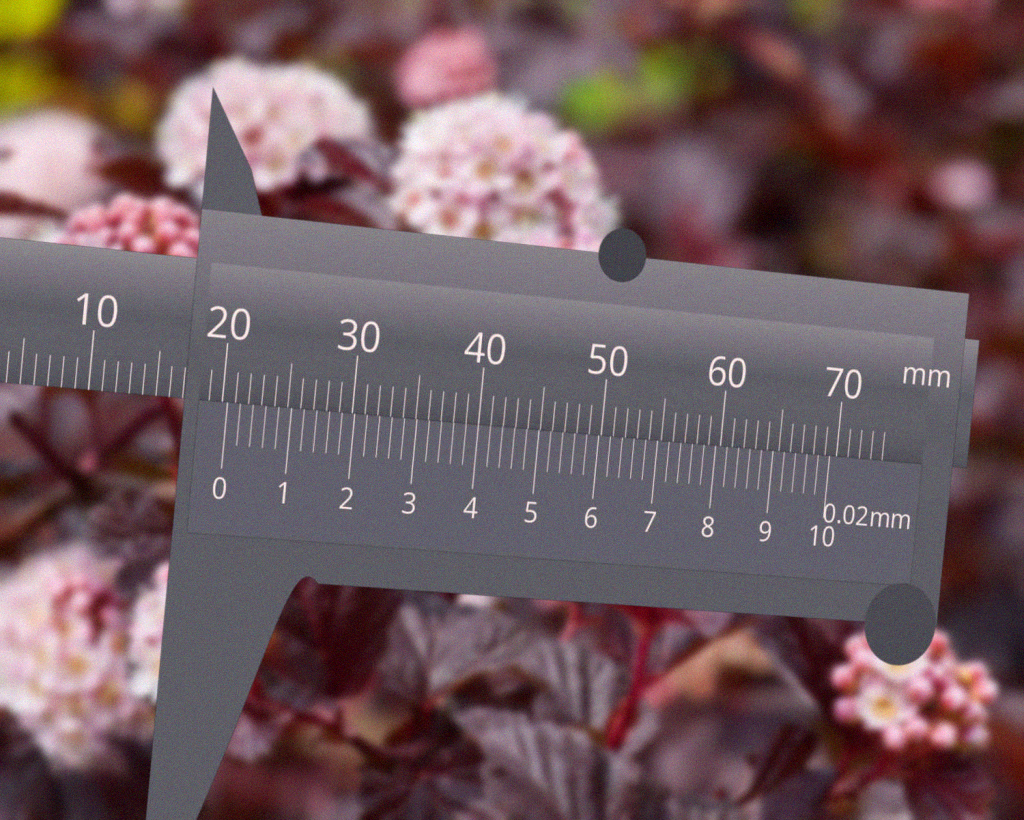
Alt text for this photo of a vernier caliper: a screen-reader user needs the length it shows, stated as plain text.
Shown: 20.4 mm
